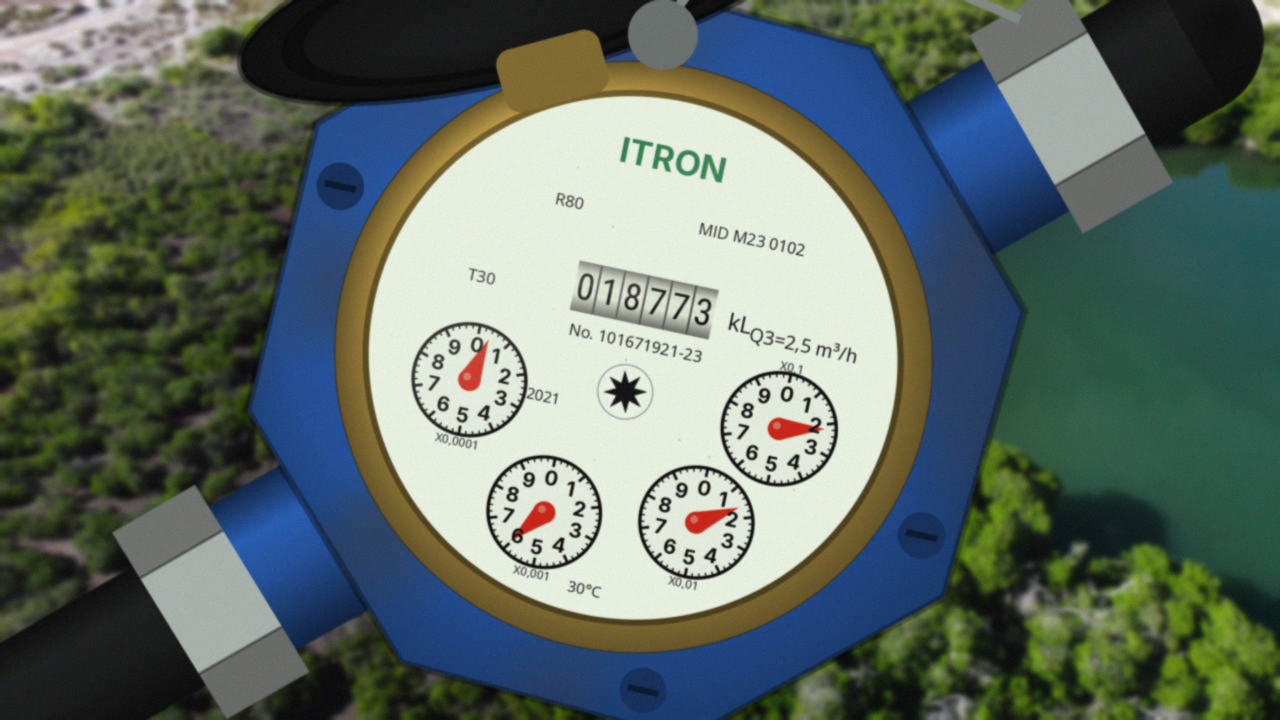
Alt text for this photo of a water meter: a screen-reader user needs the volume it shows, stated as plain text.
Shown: 18773.2160 kL
